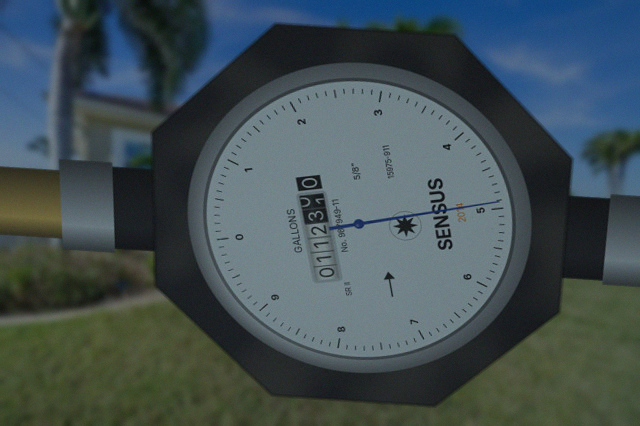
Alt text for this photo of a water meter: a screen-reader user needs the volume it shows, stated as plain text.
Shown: 112304.9 gal
